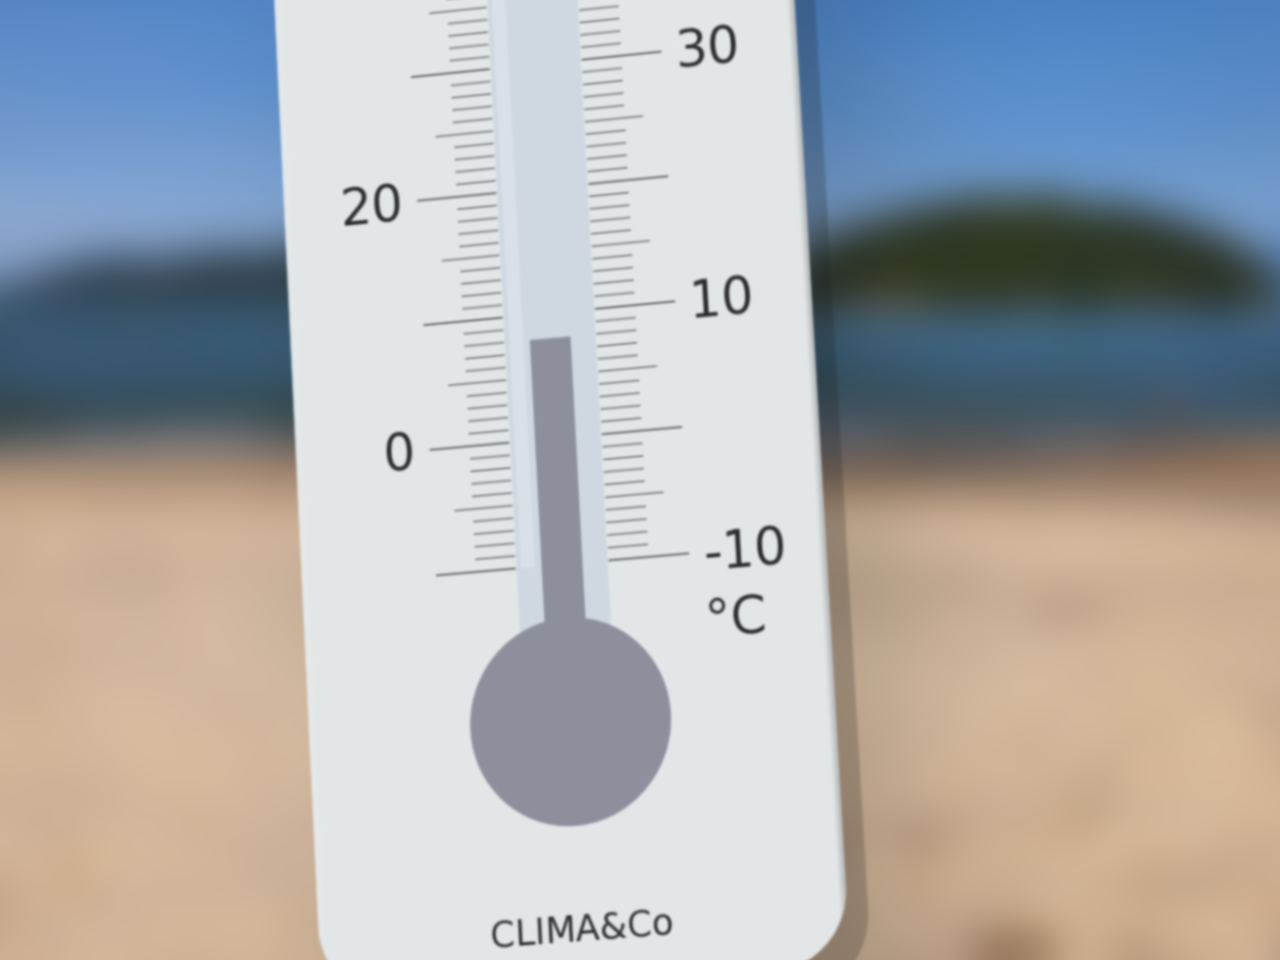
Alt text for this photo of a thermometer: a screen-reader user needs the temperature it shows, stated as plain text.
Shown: 8 °C
